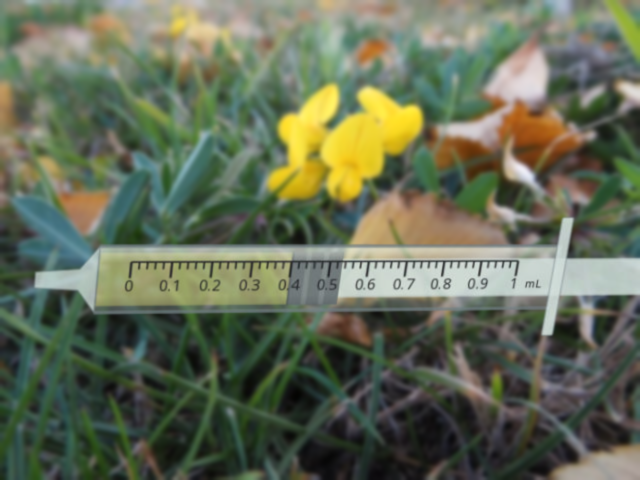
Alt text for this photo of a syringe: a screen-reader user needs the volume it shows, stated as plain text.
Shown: 0.4 mL
